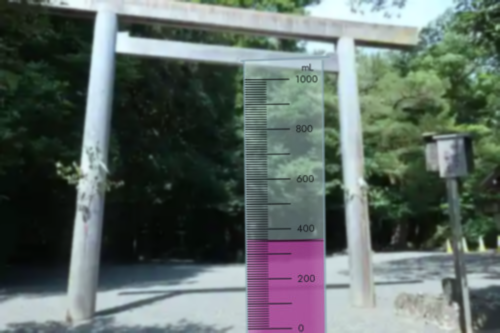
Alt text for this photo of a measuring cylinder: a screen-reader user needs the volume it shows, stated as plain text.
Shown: 350 mL
